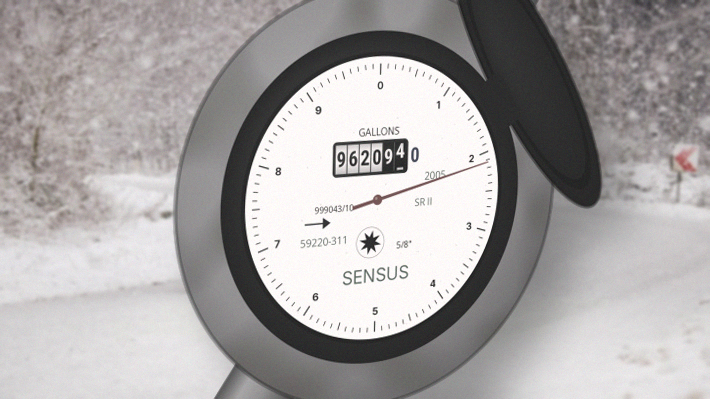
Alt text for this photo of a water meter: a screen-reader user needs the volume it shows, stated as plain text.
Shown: 9620942.1 gal
